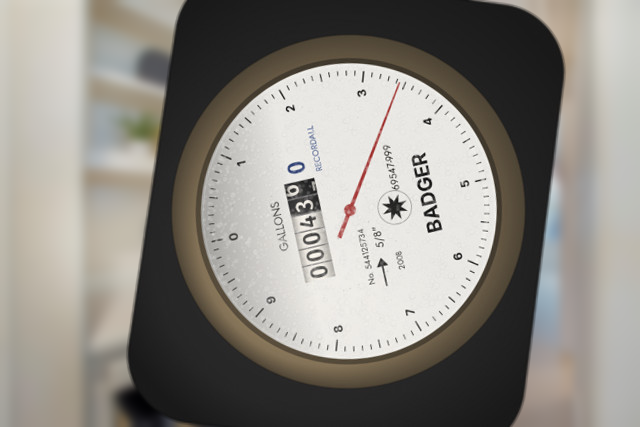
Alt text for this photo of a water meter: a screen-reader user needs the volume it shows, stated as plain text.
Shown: 4363.4 gal
